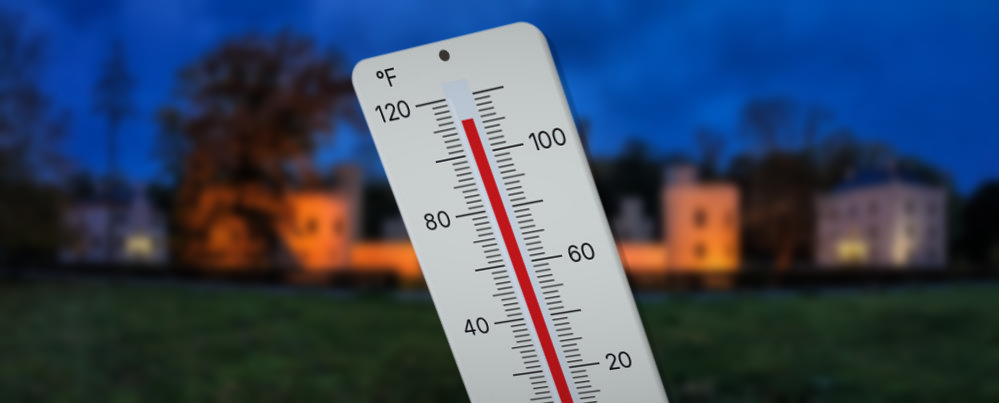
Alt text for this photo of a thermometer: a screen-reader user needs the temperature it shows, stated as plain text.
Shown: 112 °F
